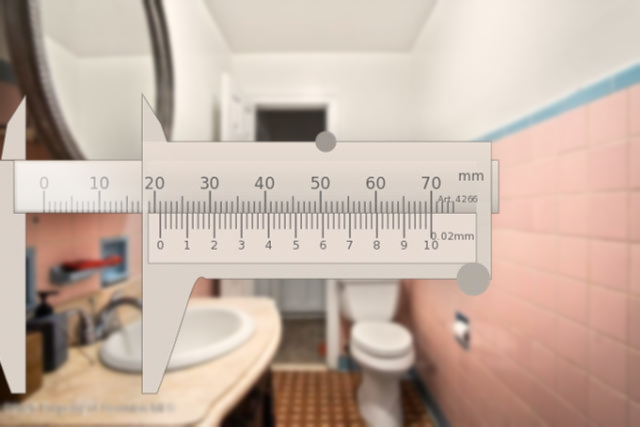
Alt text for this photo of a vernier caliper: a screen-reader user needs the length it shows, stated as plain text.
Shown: 21.0 mm
